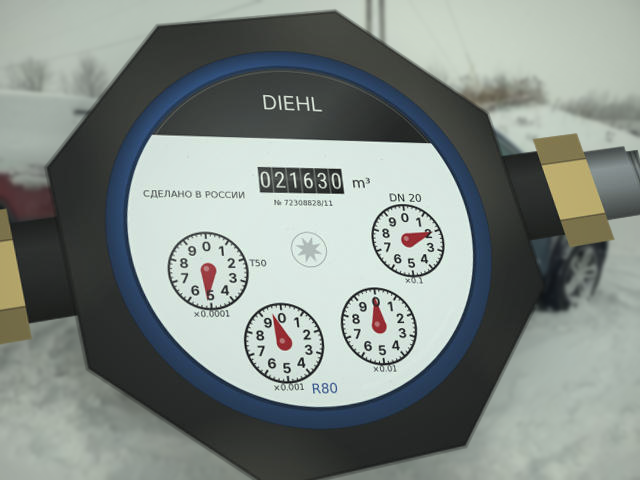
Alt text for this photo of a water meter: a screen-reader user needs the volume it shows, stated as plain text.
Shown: 21630.1995 m³
